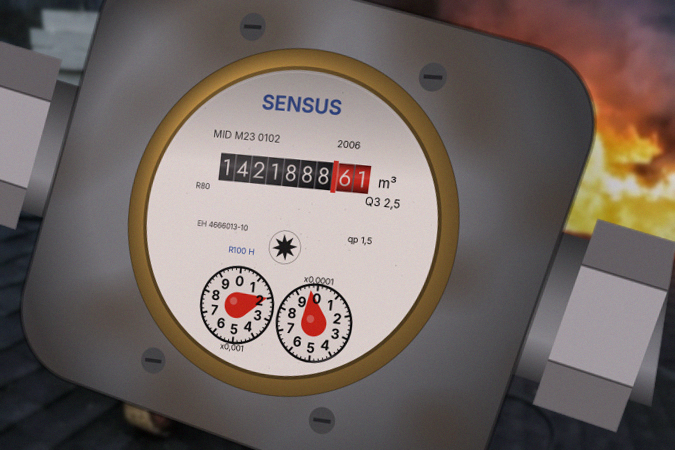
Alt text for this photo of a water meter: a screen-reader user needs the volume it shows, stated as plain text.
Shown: 1421888.6119 m³
